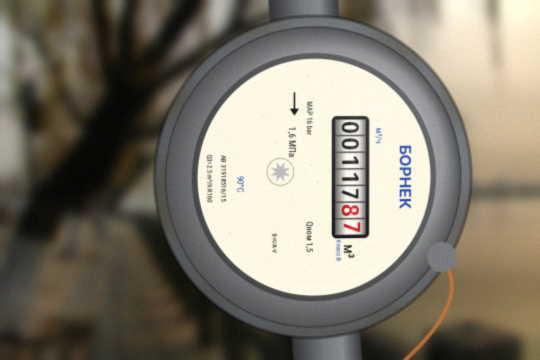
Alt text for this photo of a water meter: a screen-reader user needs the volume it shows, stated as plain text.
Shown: 117.87 m³
